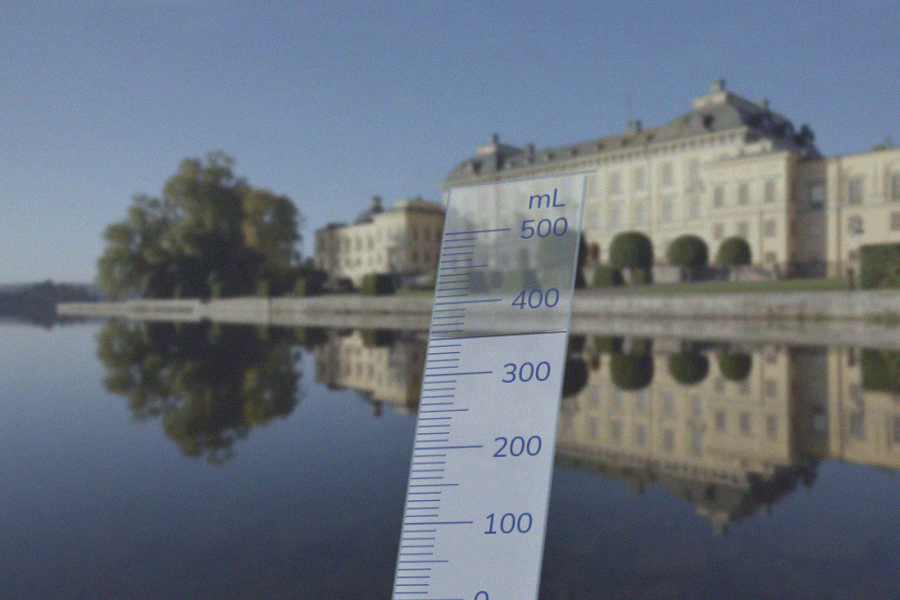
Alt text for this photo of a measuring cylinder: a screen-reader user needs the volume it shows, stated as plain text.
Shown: 350 mL
